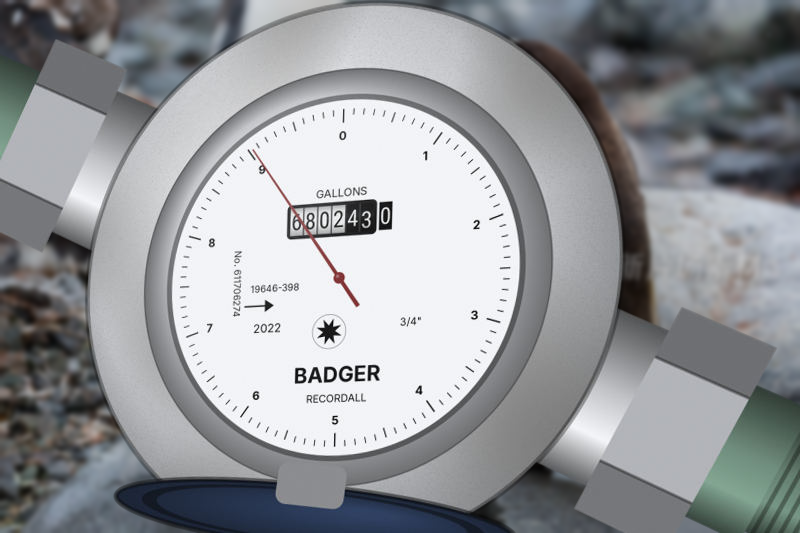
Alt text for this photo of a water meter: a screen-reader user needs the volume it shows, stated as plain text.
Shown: 6802429.0 gal
